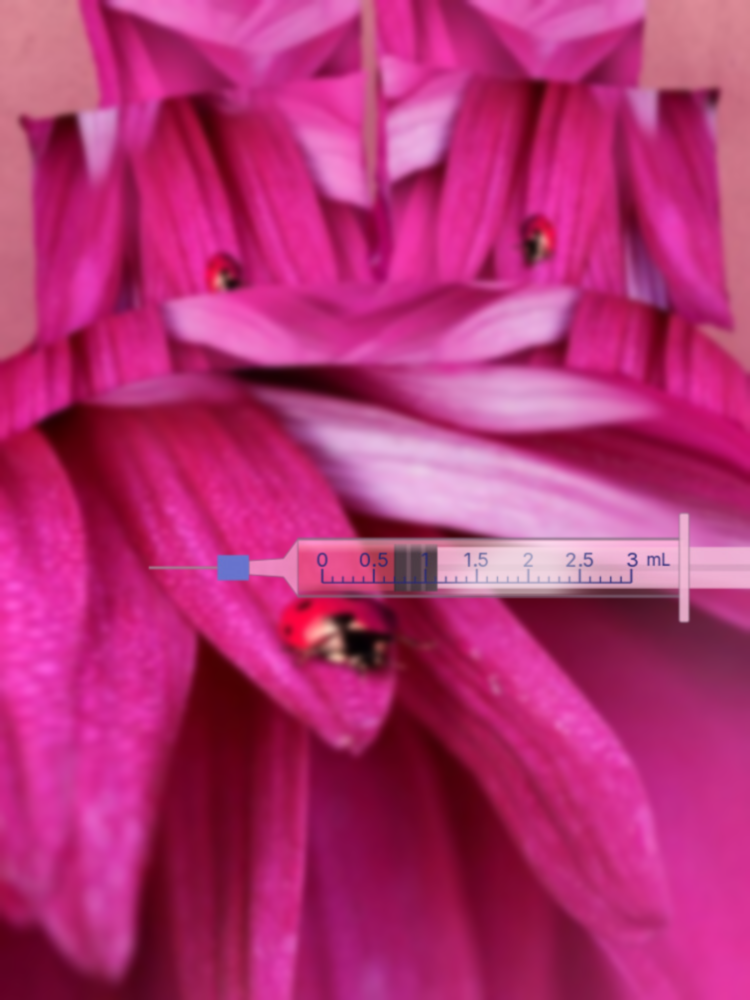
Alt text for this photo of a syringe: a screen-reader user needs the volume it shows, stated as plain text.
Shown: 0.7 mL
